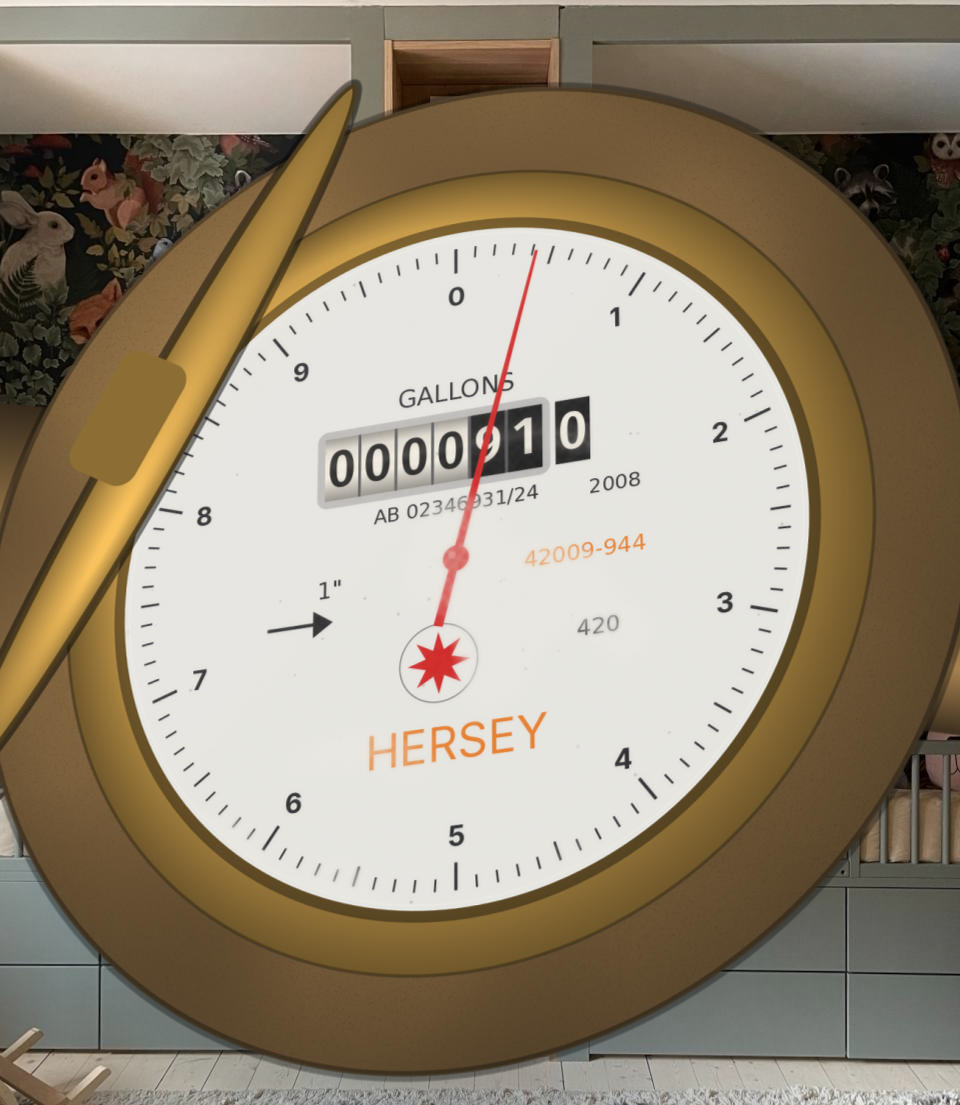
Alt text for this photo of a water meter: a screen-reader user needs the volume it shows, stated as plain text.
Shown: 910.4 gal
